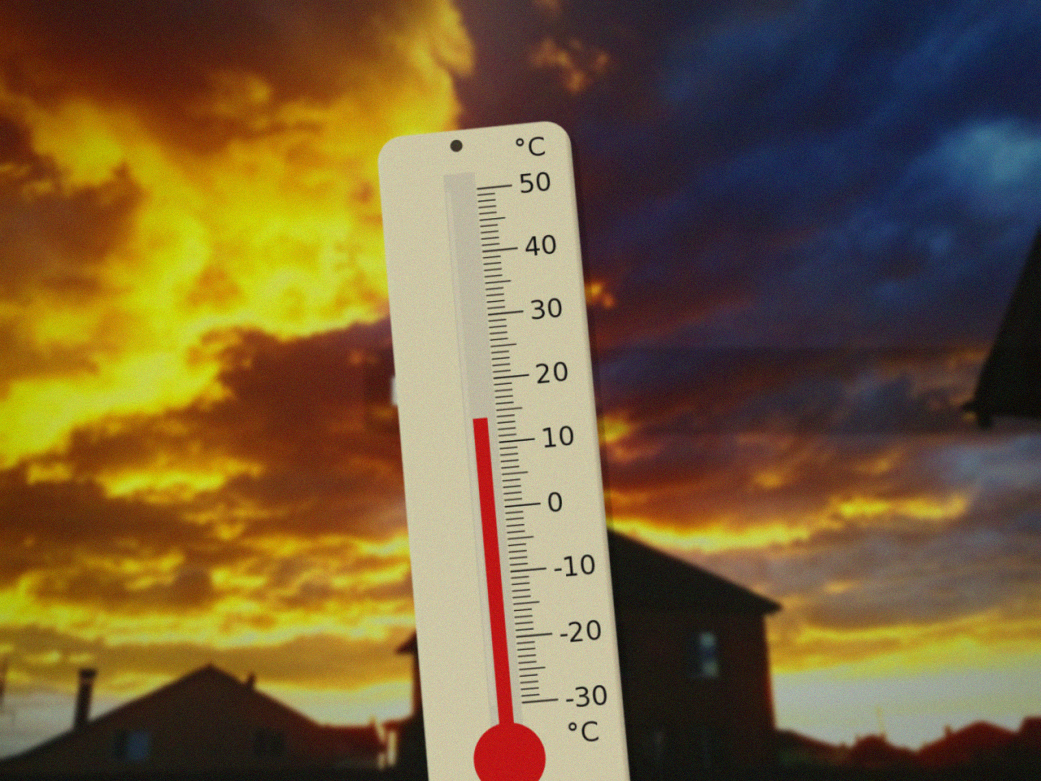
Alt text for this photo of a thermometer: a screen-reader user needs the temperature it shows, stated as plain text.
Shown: 14 °C
